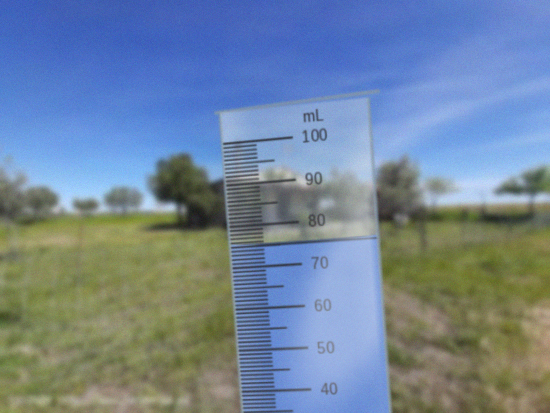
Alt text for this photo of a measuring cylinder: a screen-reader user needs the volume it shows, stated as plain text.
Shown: 75 mL
